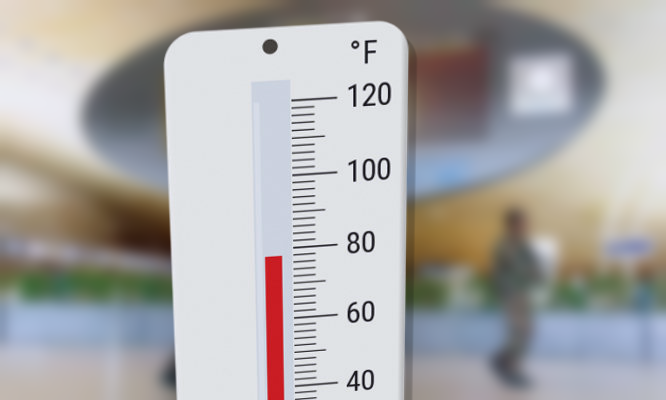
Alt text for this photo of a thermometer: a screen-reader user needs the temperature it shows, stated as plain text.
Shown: 78 °F
